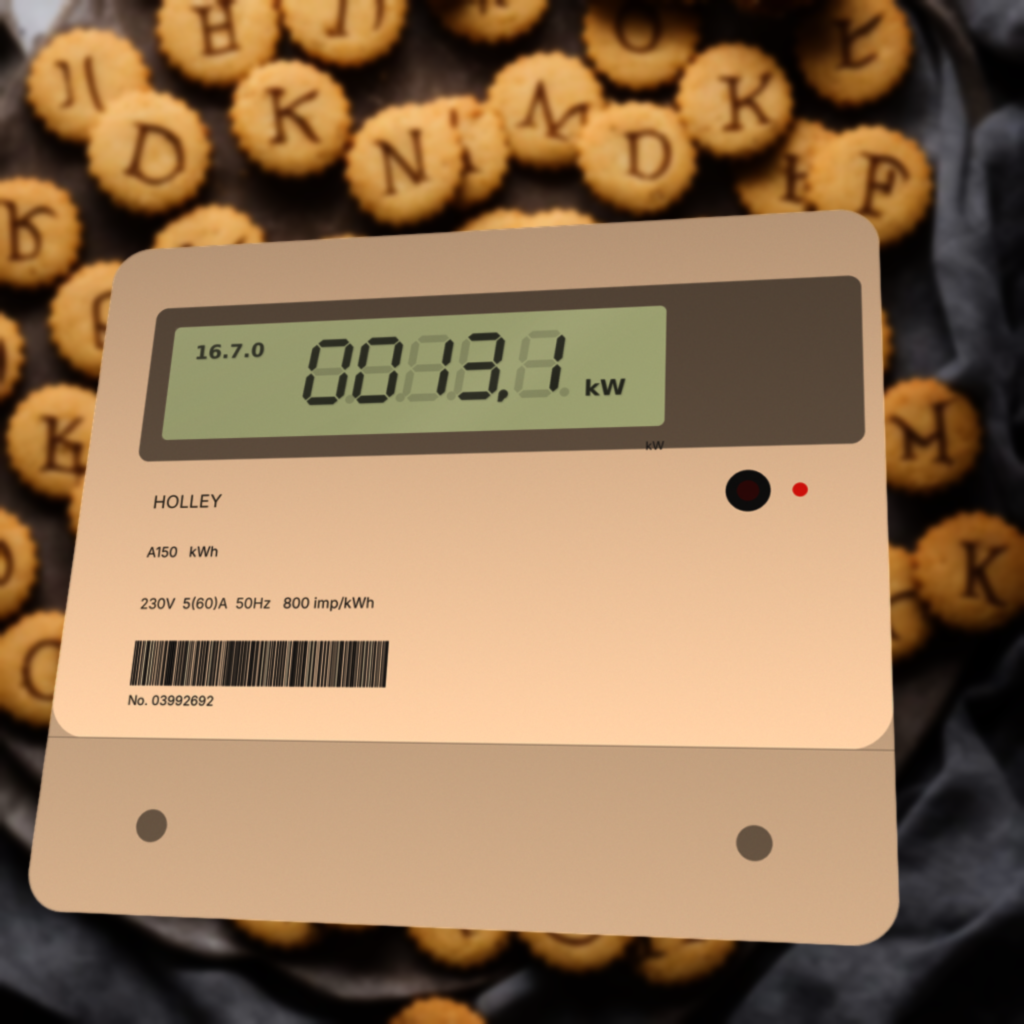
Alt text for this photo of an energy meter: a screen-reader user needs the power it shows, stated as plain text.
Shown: 13.1 kW
